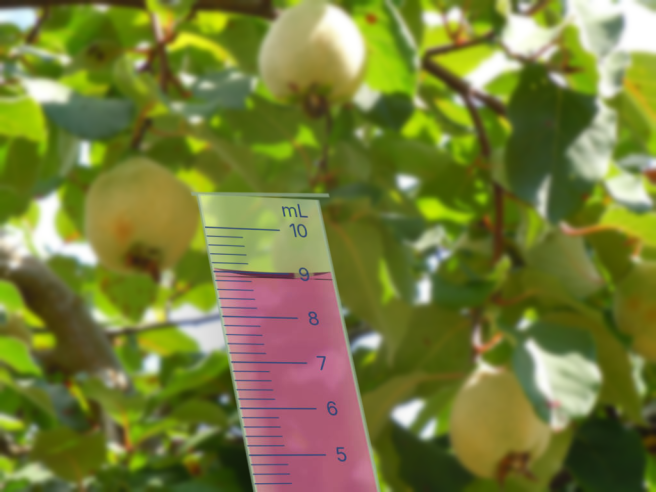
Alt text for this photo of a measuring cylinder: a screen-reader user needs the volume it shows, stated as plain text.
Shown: 8.9 mL
